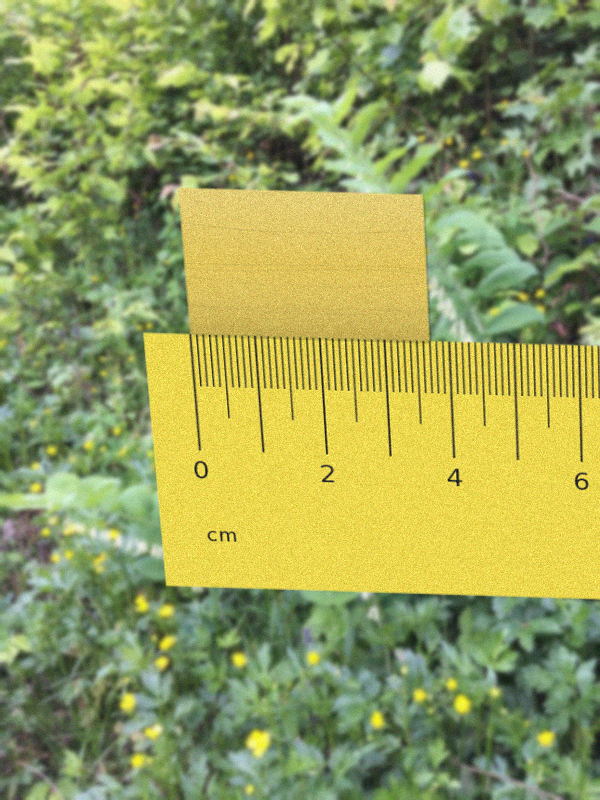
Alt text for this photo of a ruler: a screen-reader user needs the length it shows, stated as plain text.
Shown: 3.7 cm
